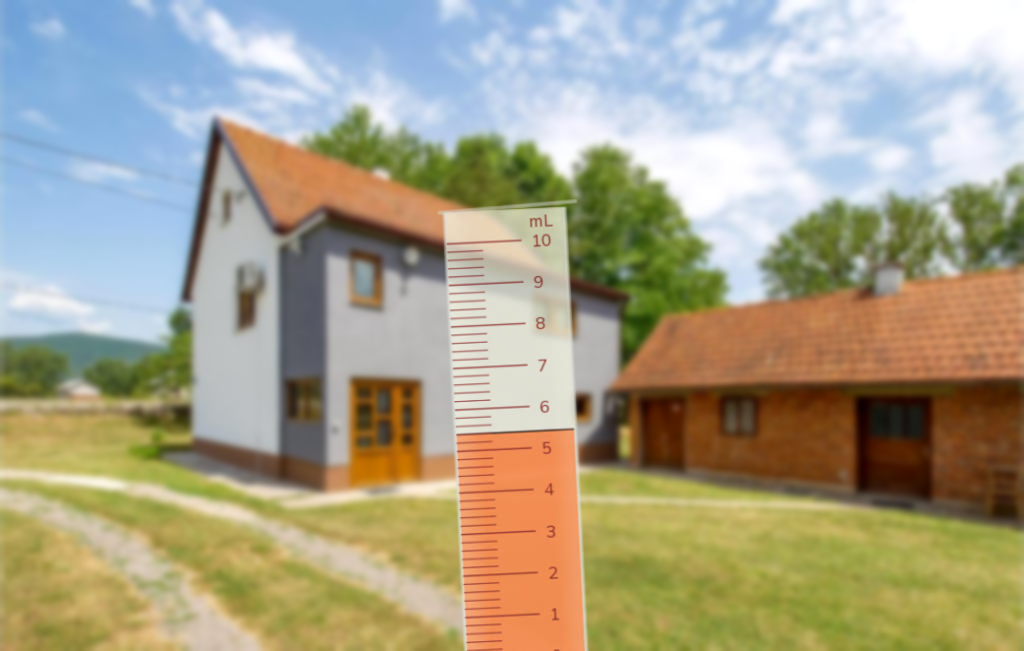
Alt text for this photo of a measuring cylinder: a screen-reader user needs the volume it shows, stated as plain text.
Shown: 5.4 mL
